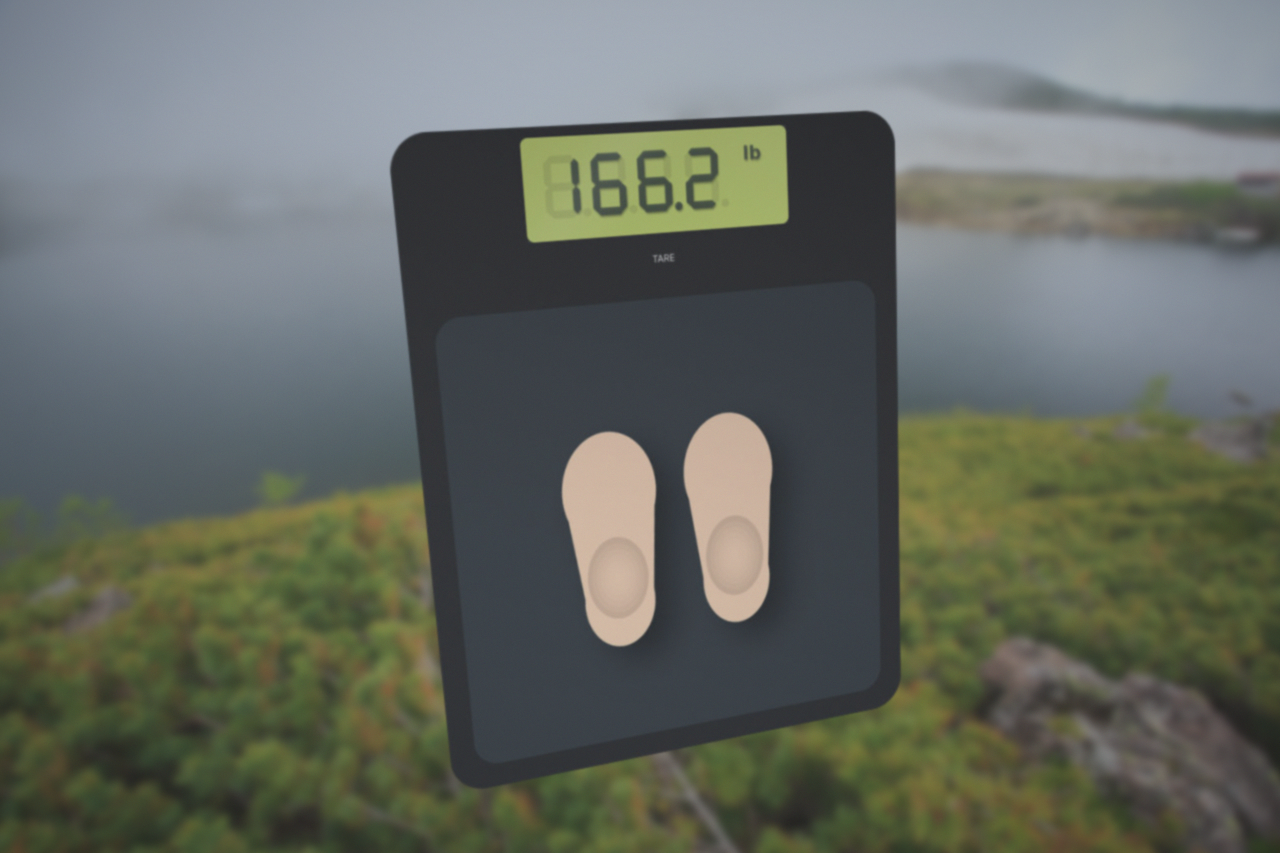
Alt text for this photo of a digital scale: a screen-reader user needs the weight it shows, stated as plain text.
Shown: 166.2 lb
